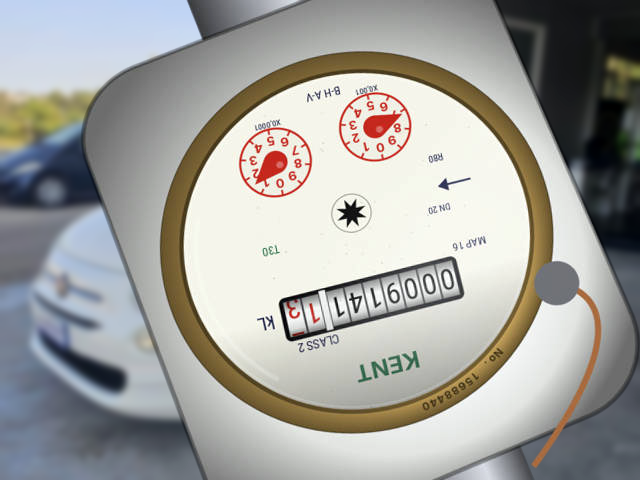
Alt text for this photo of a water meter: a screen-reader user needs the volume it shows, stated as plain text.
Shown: 9141.1271 kL
